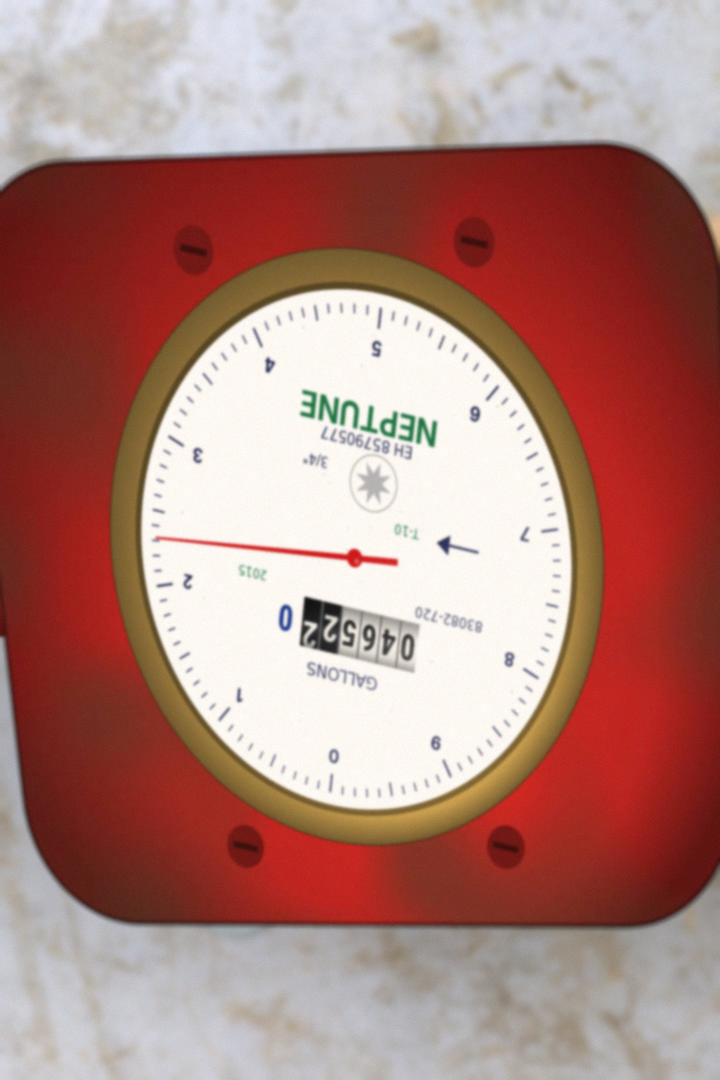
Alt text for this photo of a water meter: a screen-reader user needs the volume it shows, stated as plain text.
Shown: 465222.3 gal
